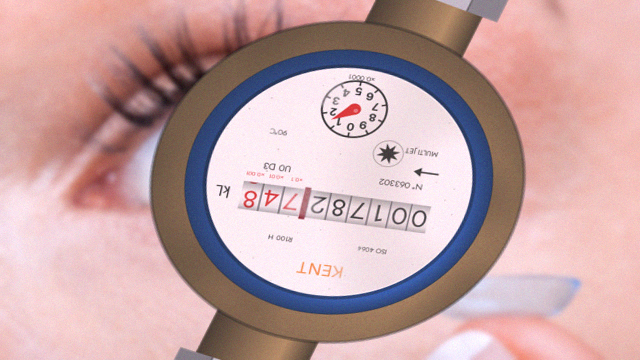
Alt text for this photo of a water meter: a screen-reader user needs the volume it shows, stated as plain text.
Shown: 1782.7481 kL
